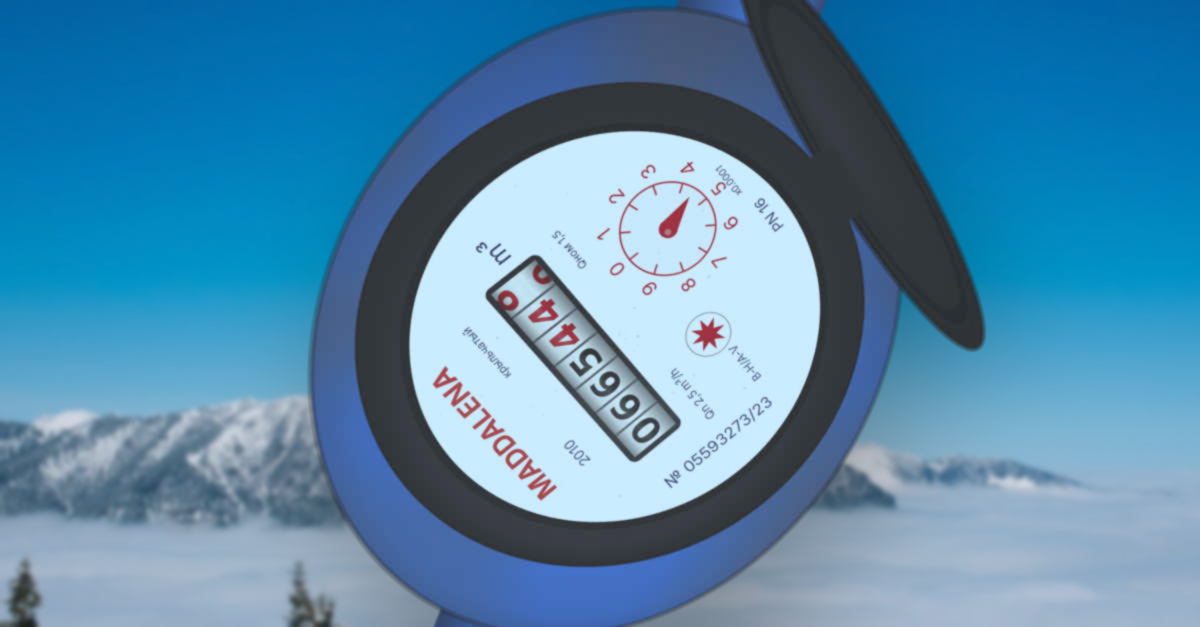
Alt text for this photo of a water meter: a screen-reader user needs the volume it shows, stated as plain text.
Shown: 665.4484 m³
